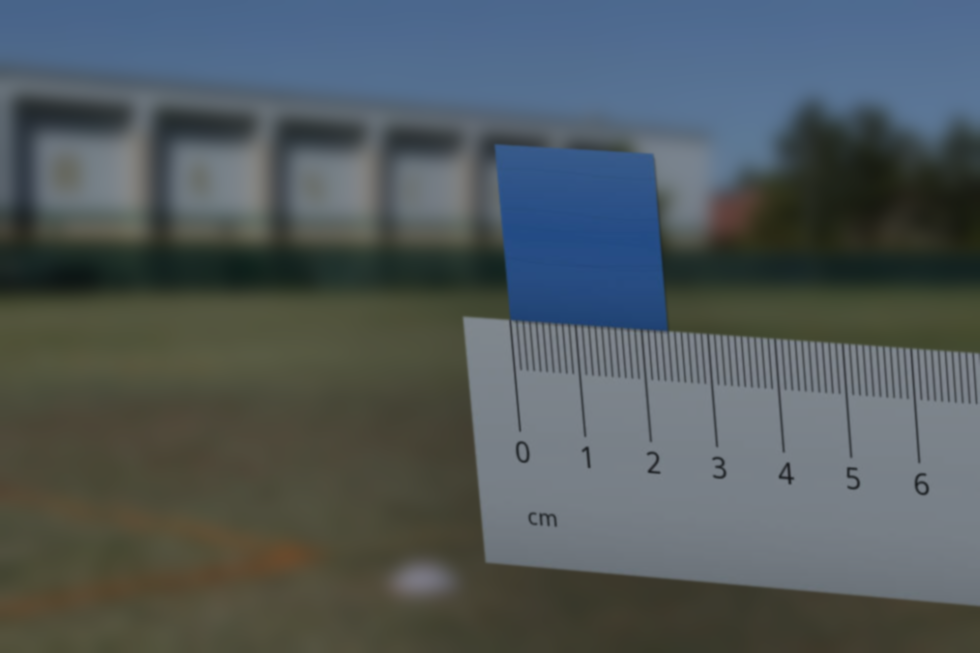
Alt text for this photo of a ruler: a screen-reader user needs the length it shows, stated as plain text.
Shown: 2.4 cm
